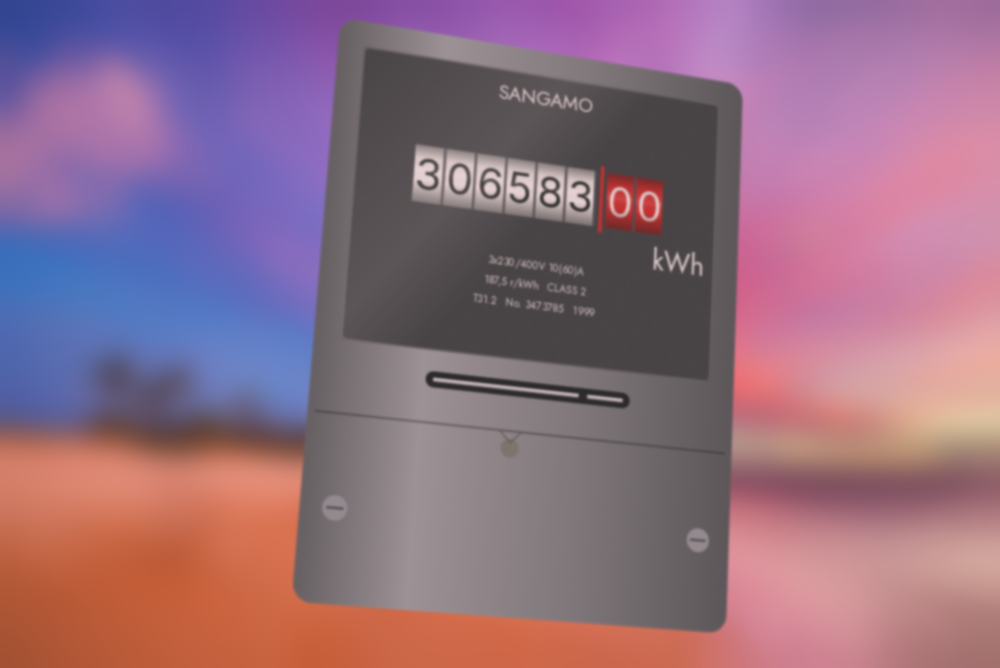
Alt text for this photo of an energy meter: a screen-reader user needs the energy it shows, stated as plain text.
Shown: 306583.00 kWh
